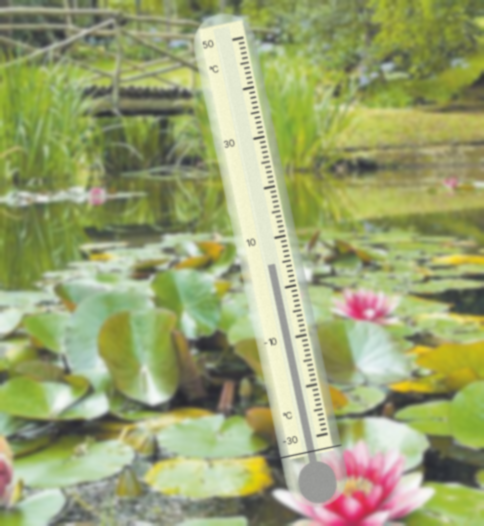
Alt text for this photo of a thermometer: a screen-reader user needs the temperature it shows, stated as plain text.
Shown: 5 °C
